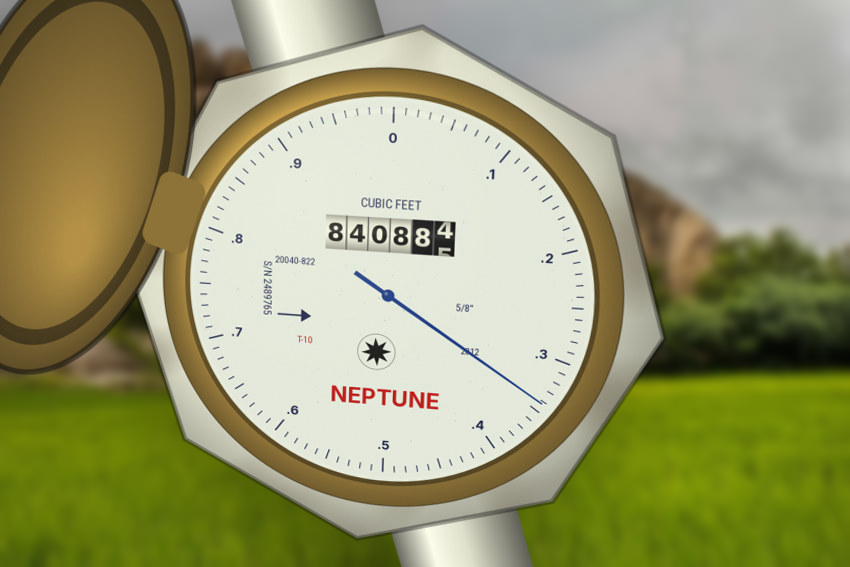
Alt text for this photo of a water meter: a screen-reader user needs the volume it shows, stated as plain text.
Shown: 840884.34 ft³
